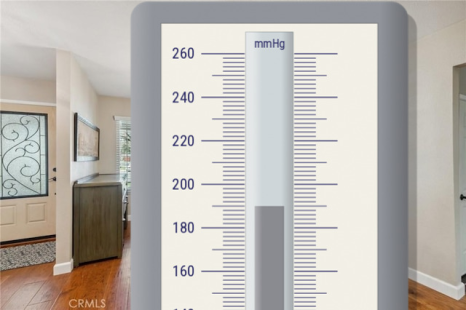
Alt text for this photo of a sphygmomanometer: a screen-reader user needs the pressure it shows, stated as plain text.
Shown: 190 mmHg
